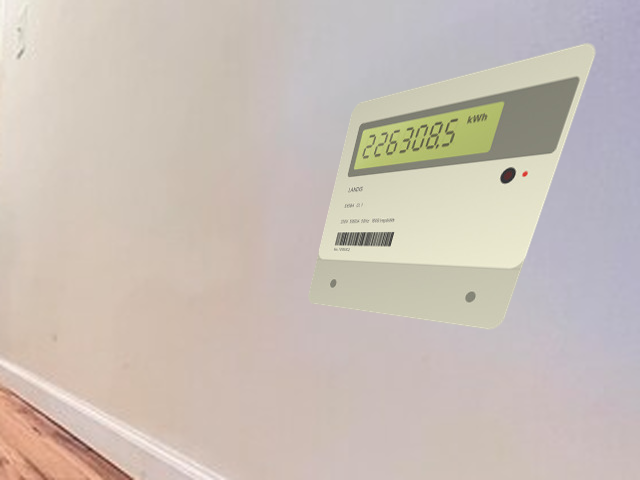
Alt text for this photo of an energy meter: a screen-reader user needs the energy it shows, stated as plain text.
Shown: 226308.5 kWh
